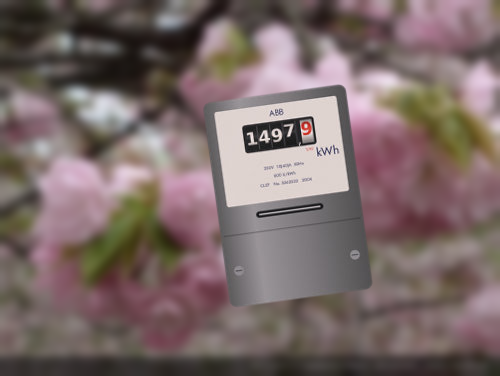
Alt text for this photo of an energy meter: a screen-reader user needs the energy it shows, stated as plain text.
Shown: 1497.9 kWh
